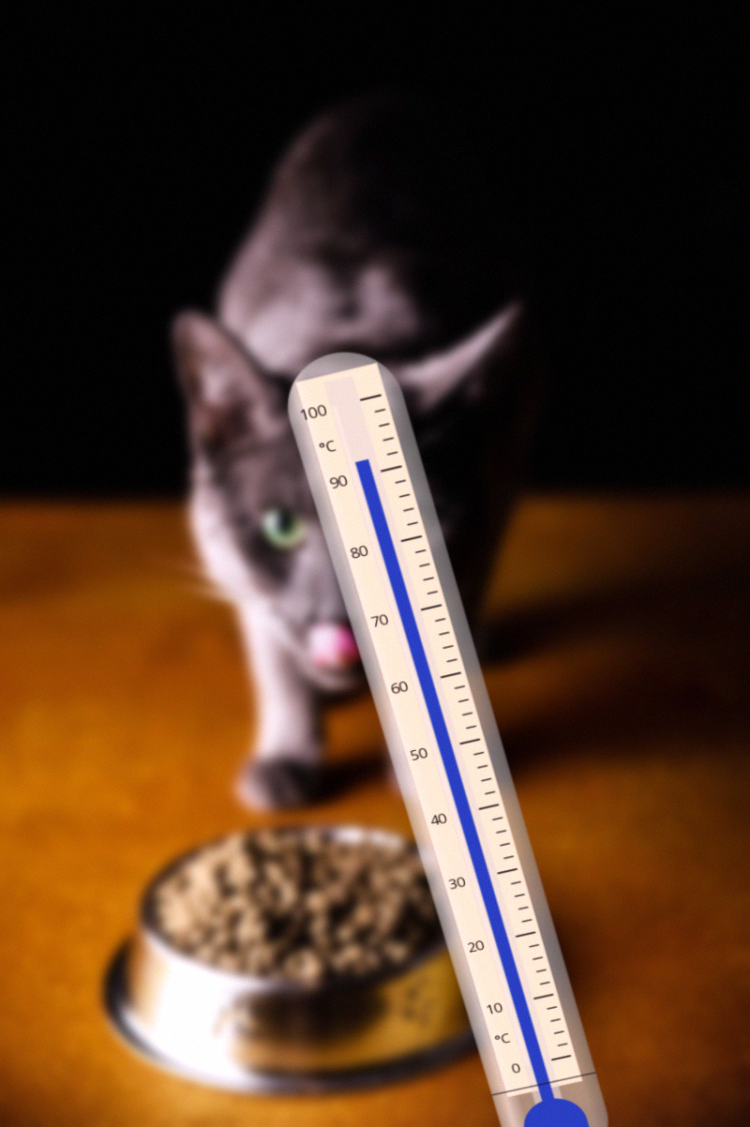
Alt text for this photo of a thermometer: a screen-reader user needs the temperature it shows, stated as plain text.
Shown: 92 °C
